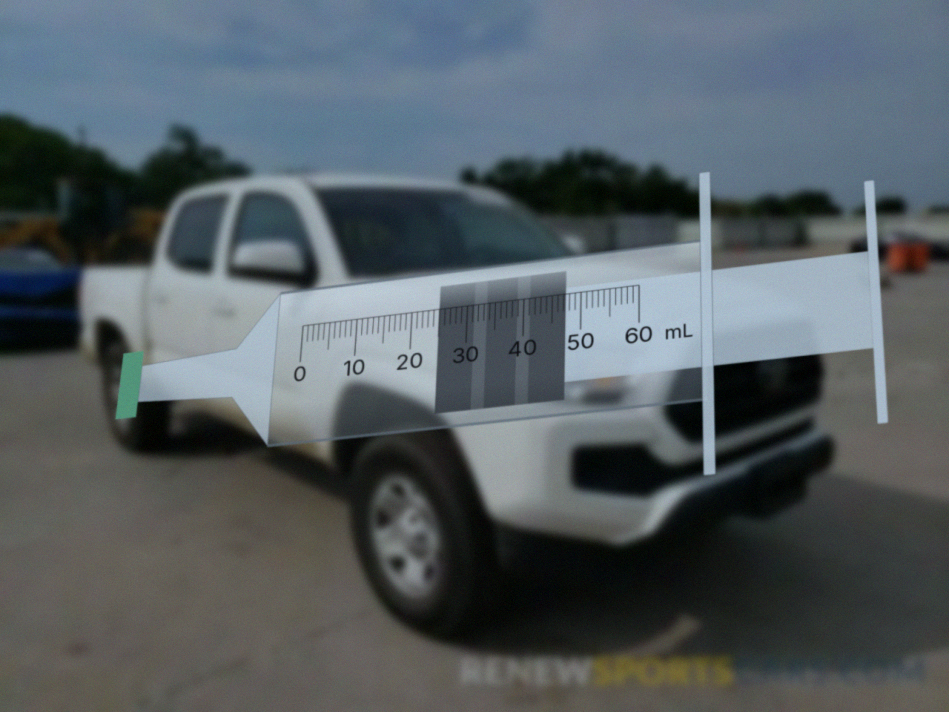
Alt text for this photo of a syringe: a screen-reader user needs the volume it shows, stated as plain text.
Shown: 25 mL
